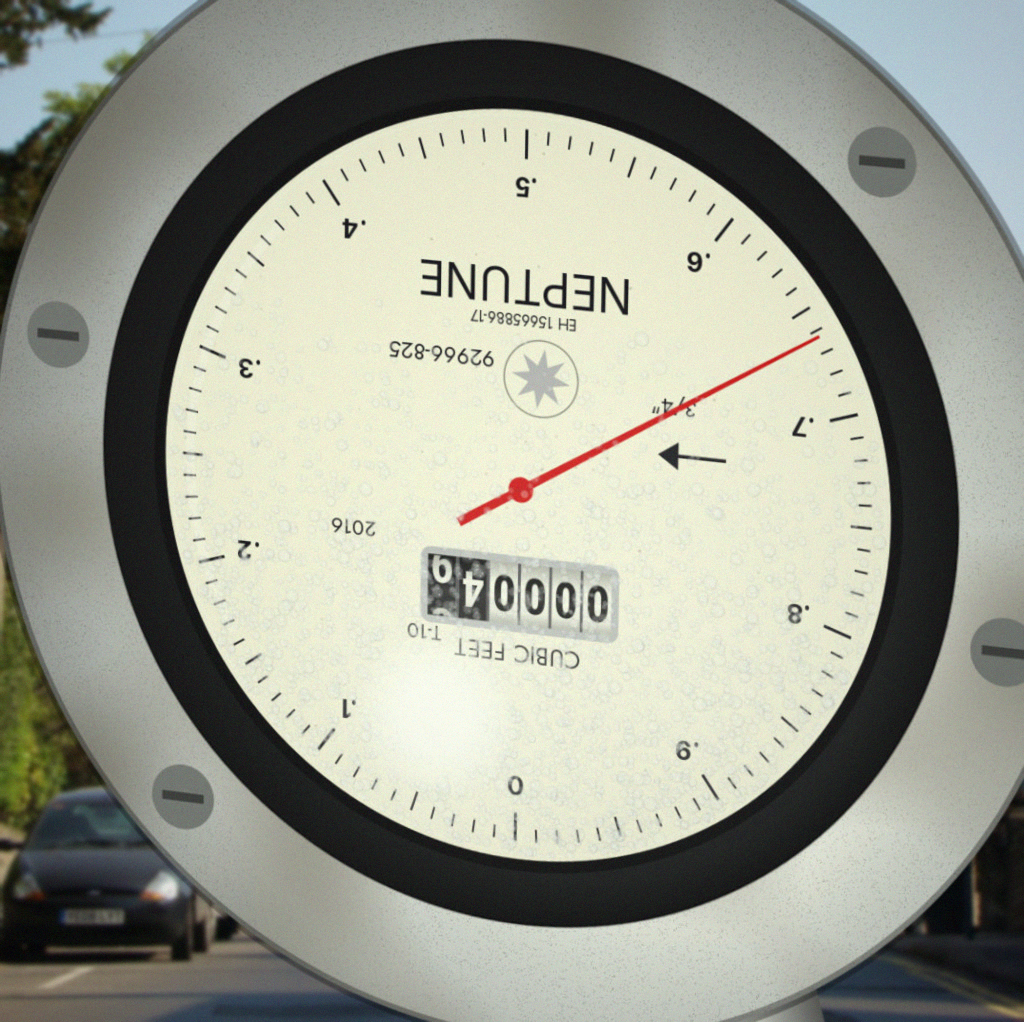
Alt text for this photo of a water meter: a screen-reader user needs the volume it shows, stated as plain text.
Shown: 48.66 ft³
